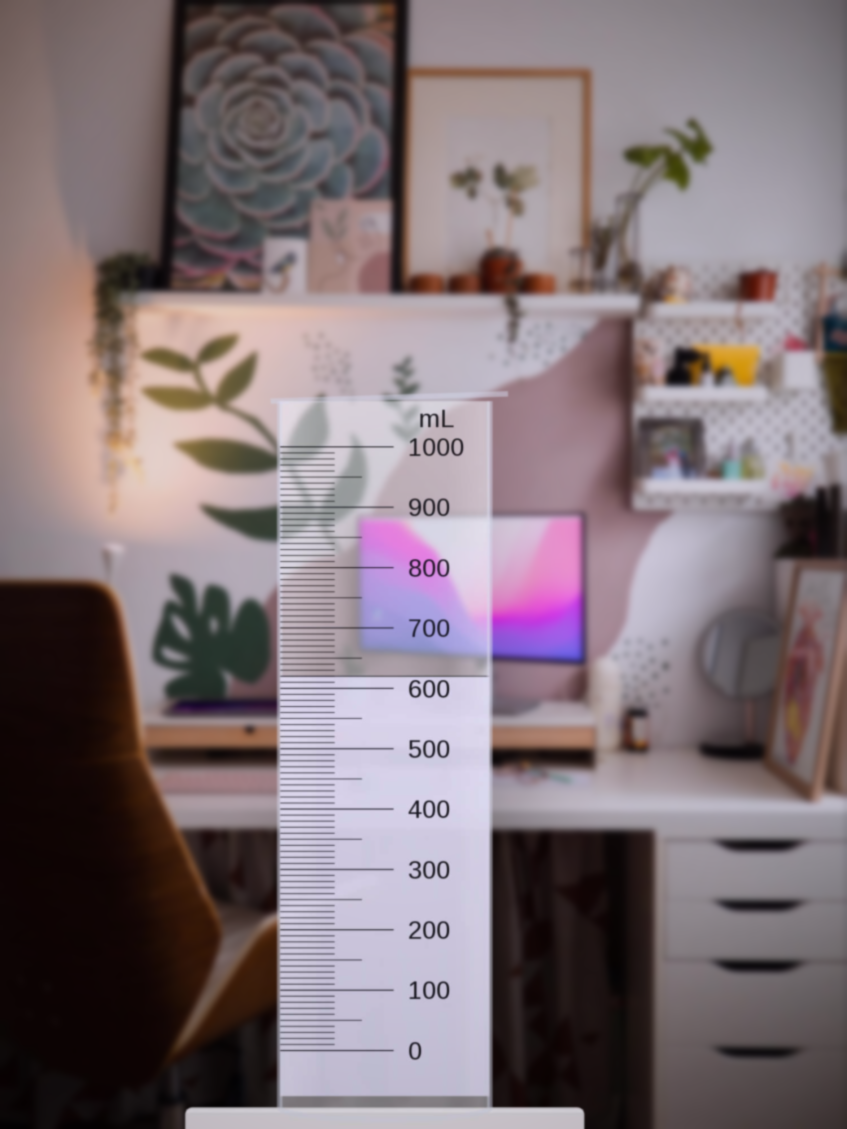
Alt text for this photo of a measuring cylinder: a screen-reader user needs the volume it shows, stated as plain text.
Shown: 620 mL
